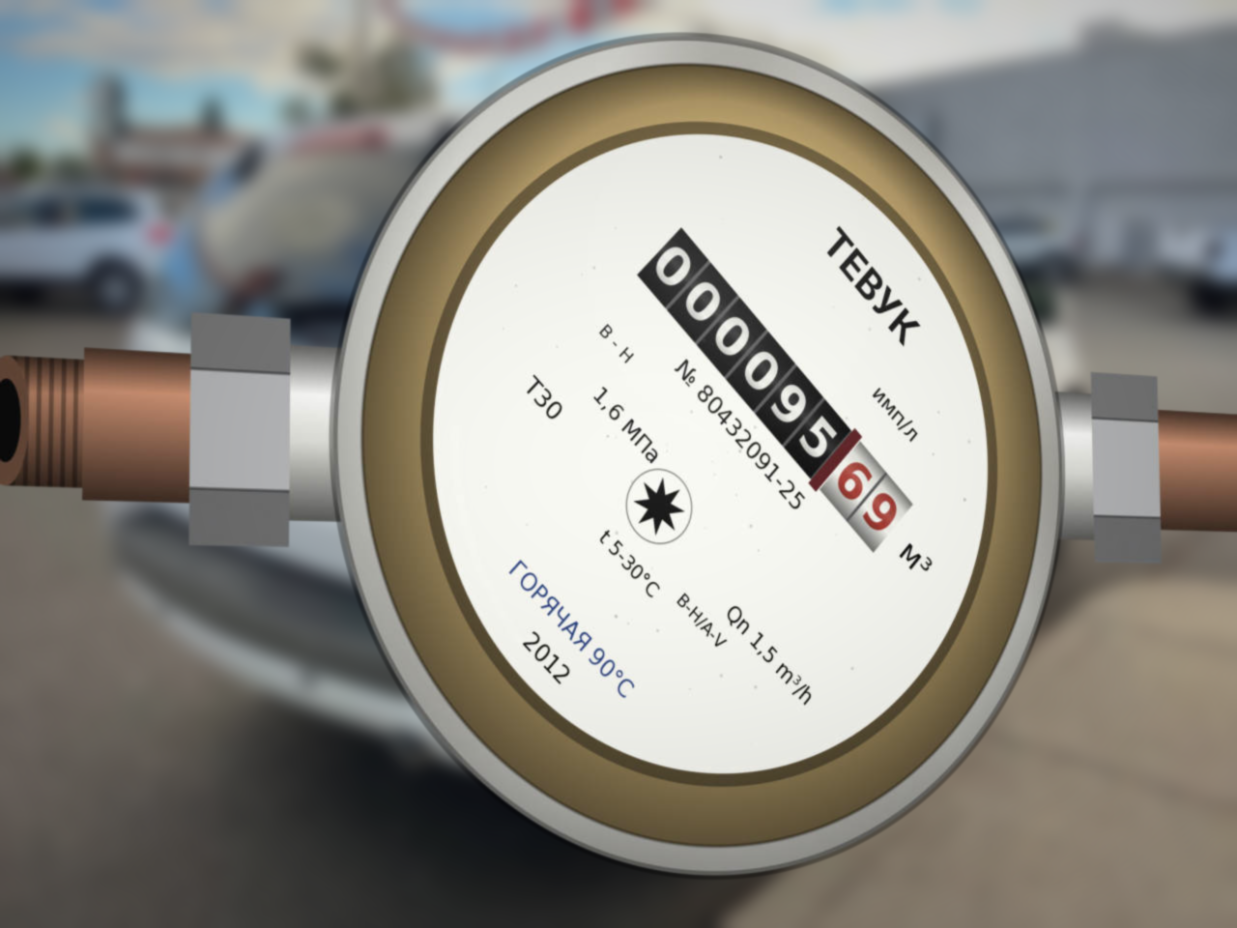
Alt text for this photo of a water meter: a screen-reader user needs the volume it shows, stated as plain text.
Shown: 95.69 m³
